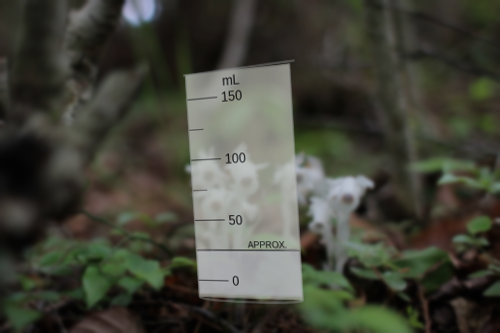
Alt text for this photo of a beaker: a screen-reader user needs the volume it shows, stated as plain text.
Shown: 25 mL
